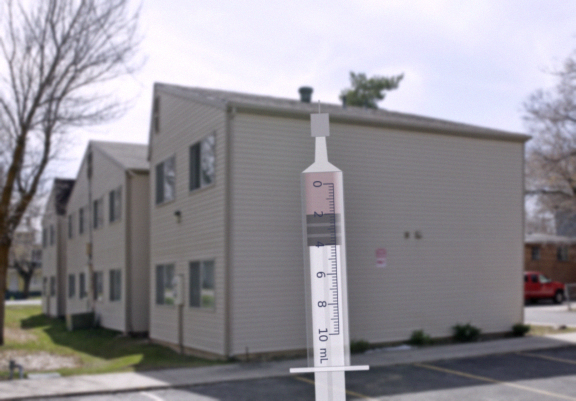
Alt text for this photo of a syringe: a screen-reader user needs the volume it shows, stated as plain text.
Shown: 2 mL
